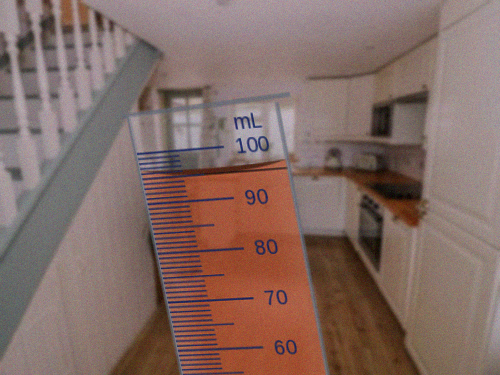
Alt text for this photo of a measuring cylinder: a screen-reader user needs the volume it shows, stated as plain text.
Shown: 95 mL
